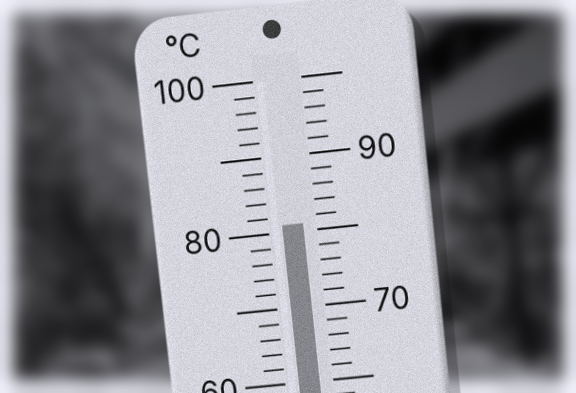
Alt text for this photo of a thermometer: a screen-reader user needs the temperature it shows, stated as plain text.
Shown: 81 °C
